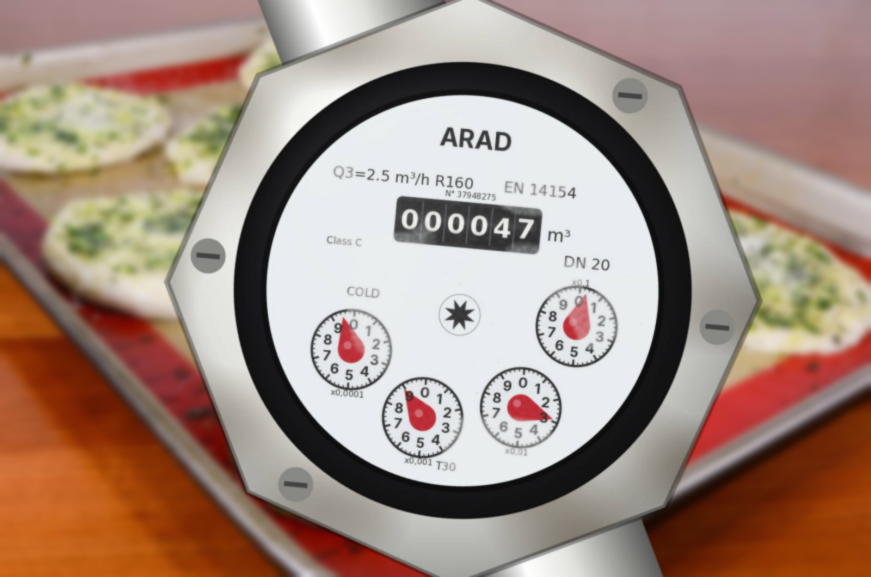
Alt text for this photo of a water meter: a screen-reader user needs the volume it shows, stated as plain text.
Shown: 47.0289 m³
